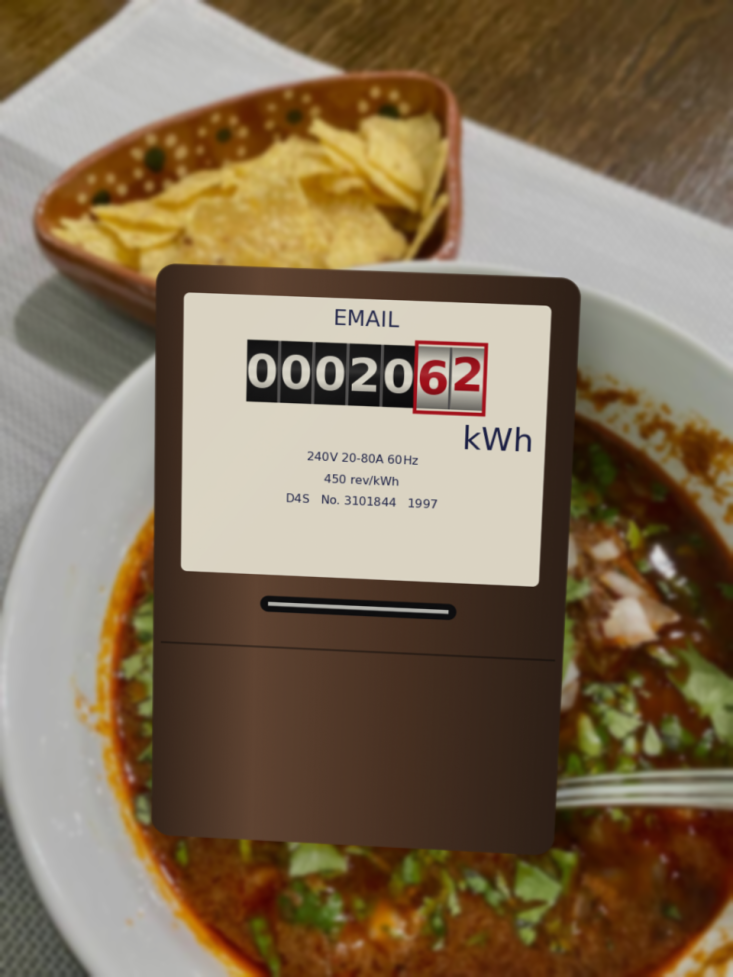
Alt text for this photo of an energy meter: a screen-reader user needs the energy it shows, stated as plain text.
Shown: 20.62 kWh
